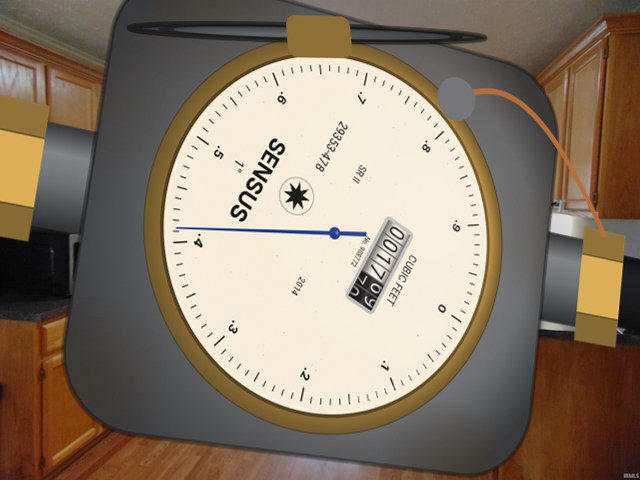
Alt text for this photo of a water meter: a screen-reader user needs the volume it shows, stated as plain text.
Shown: 1769.41 ft³
